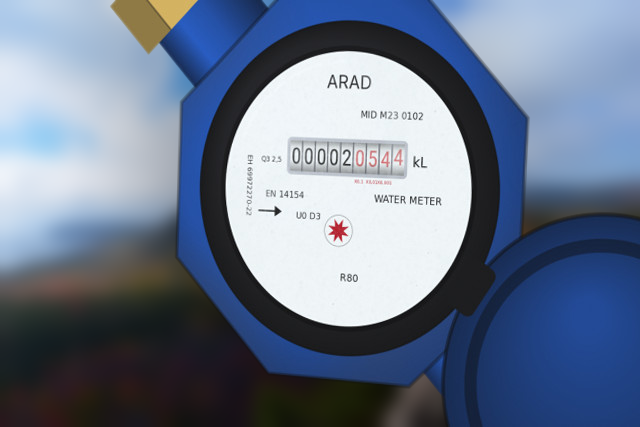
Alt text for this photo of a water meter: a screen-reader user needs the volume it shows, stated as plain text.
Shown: 2.0544 kL
